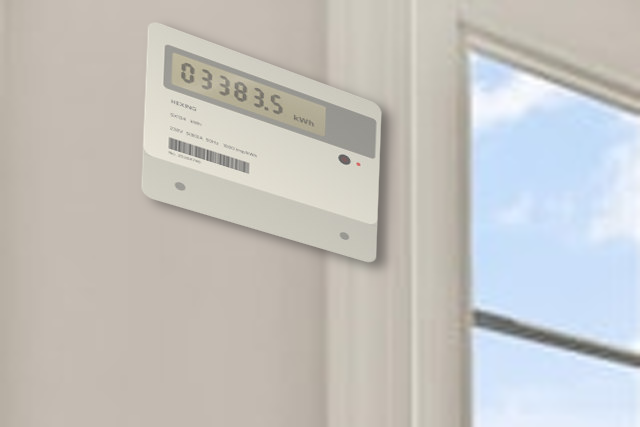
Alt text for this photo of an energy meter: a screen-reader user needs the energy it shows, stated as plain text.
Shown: 3383.5 kWh
